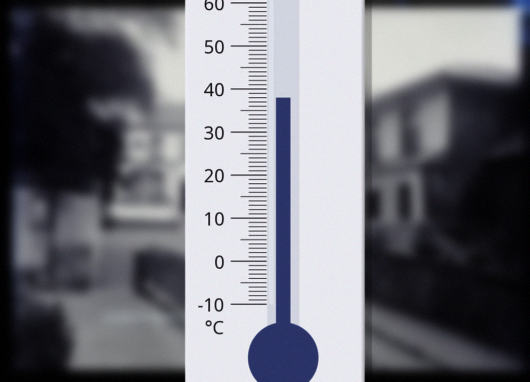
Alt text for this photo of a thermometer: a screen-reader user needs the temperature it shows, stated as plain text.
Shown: 38 °C
